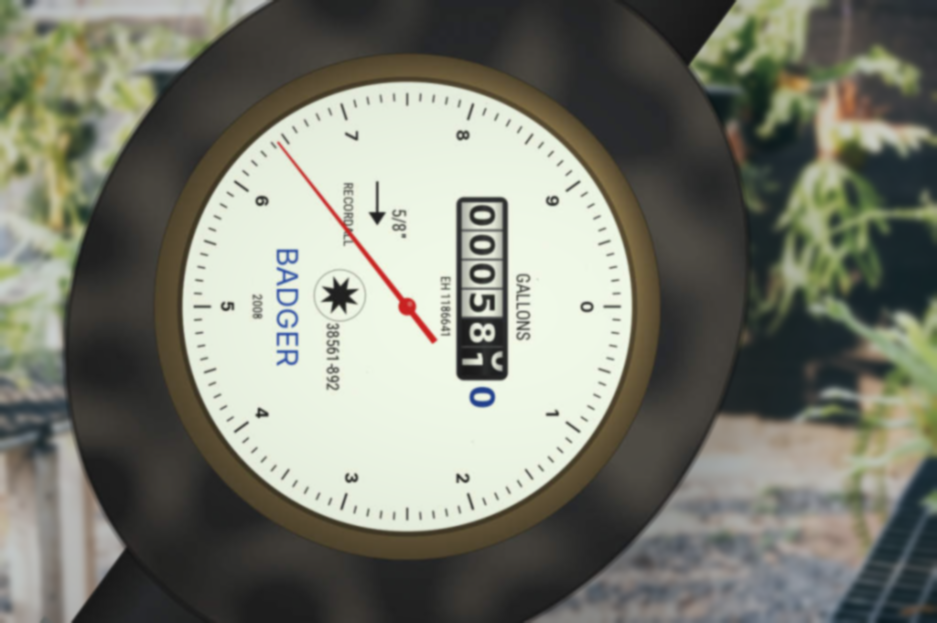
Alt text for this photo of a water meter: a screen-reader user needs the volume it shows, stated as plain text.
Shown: 5806.4 gal
